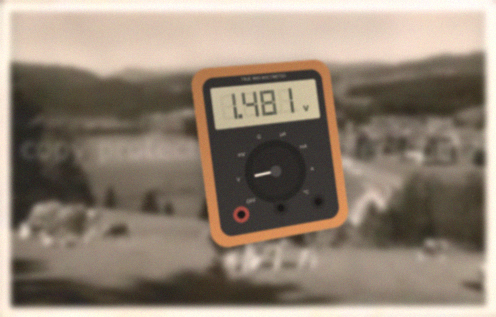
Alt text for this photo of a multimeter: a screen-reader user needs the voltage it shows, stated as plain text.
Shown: 1.481 V
